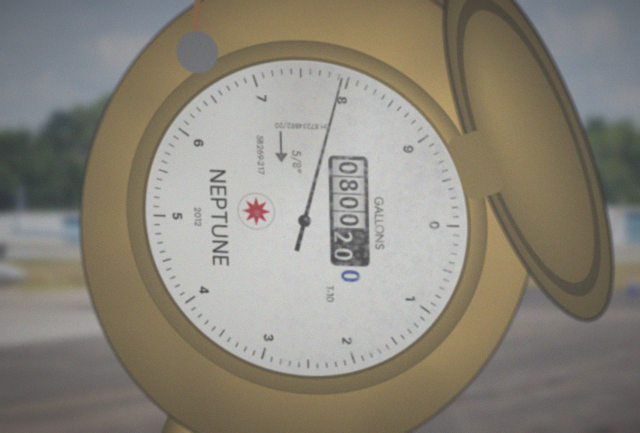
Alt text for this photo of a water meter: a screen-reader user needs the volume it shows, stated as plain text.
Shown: 800197.9 gal
